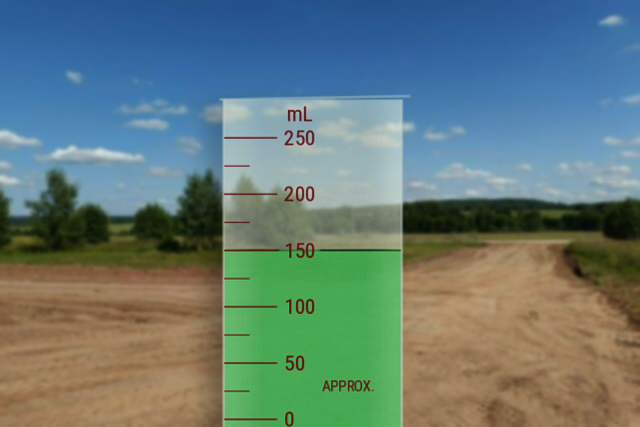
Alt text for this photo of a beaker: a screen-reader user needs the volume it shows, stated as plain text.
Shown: 150 mL
